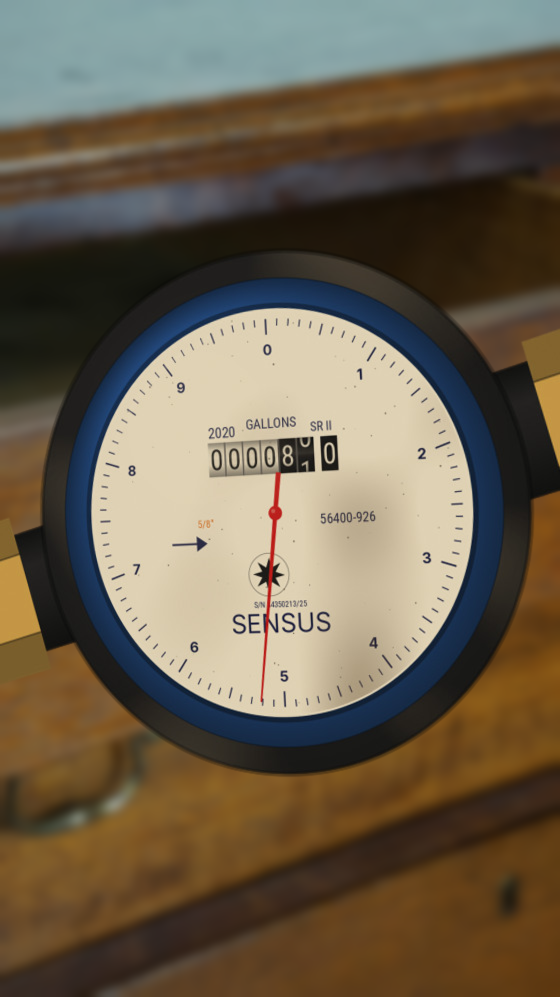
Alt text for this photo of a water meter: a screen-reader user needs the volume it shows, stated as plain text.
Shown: 805.2 gal
